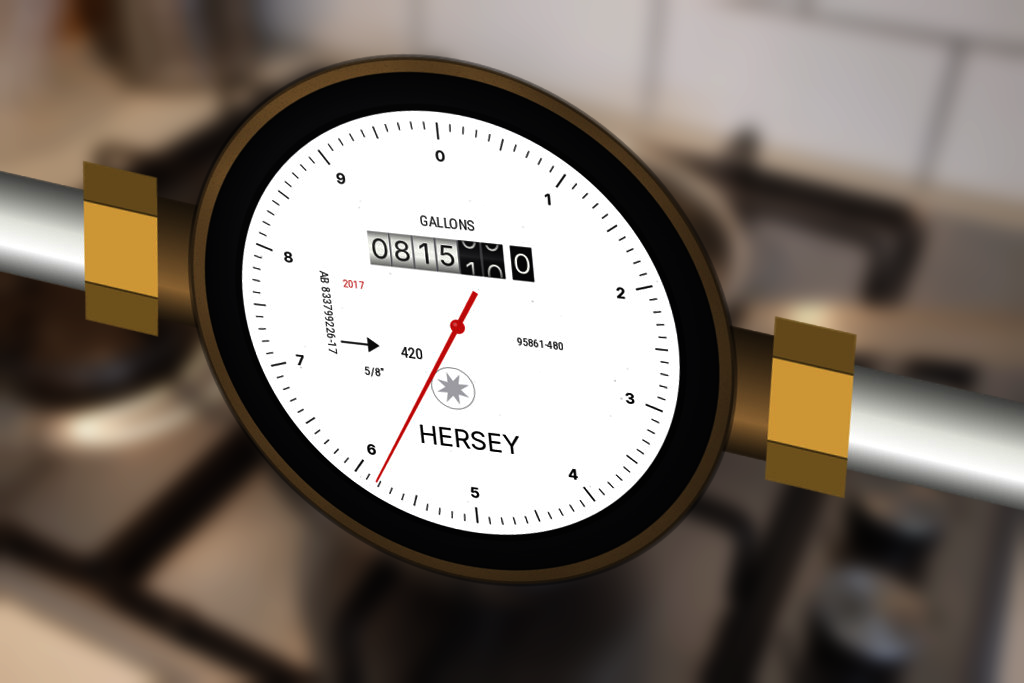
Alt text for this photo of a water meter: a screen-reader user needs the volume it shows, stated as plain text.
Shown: 815095.8 gal
